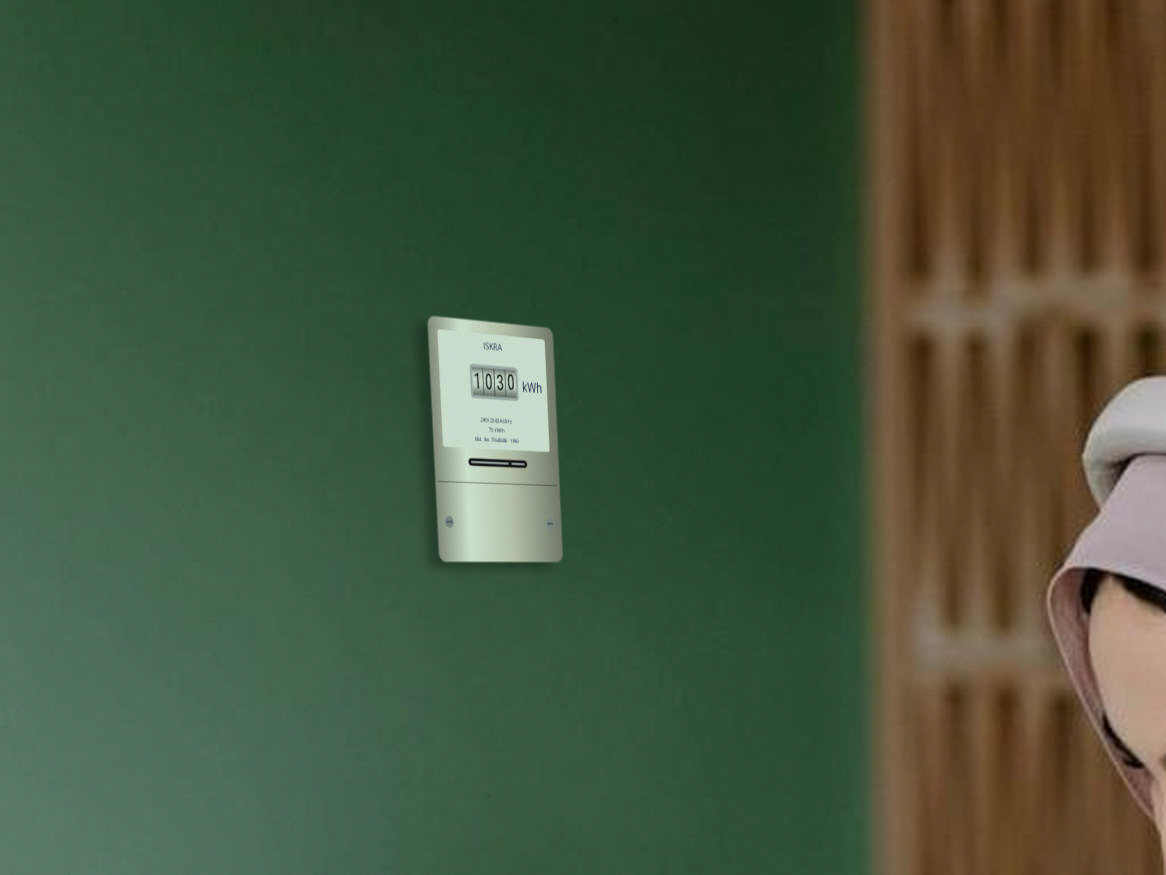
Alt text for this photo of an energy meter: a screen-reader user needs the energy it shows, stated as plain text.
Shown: 1030 kWh
